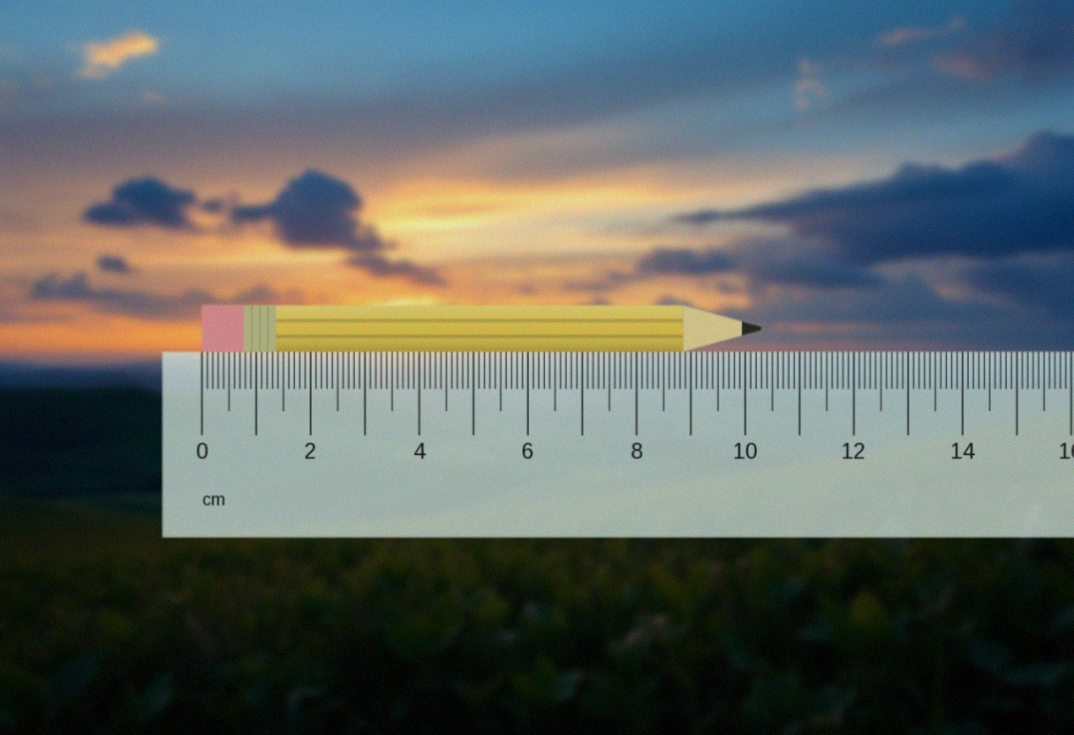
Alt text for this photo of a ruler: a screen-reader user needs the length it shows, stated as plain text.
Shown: 10.3 cm
